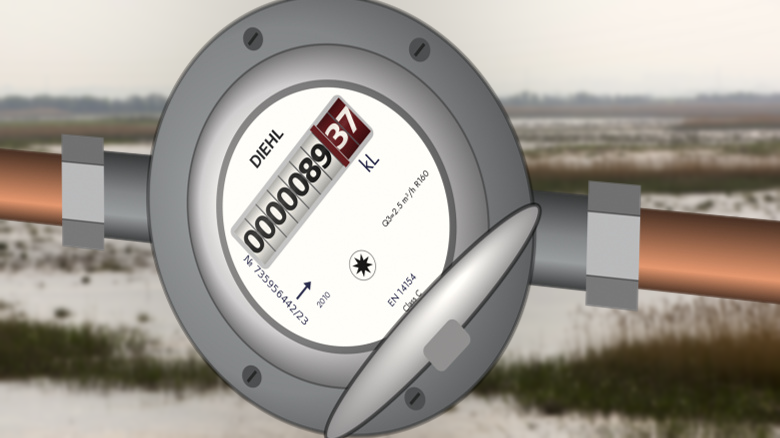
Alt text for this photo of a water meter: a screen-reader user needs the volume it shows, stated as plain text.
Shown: 89.37 kL
